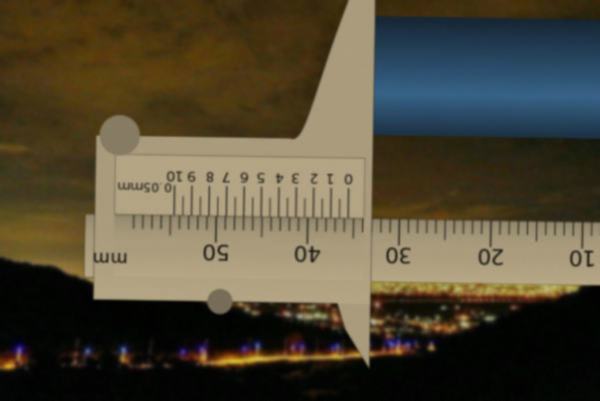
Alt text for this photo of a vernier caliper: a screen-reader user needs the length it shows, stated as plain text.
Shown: 35.6 mm
